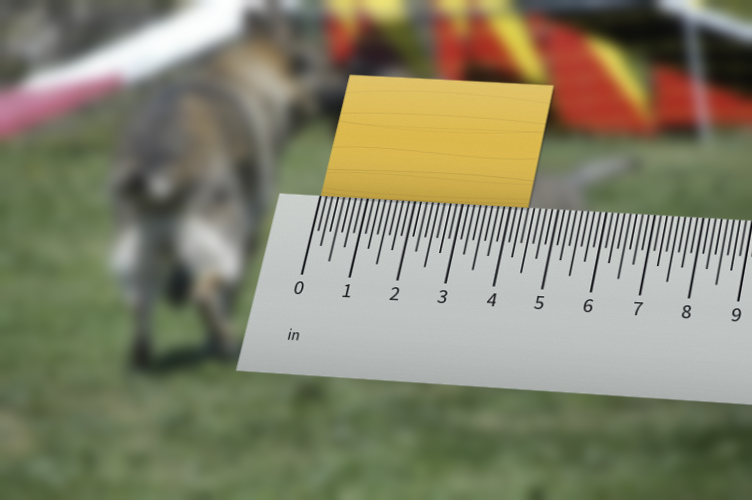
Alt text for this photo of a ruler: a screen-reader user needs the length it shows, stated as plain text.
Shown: 4.375 in
